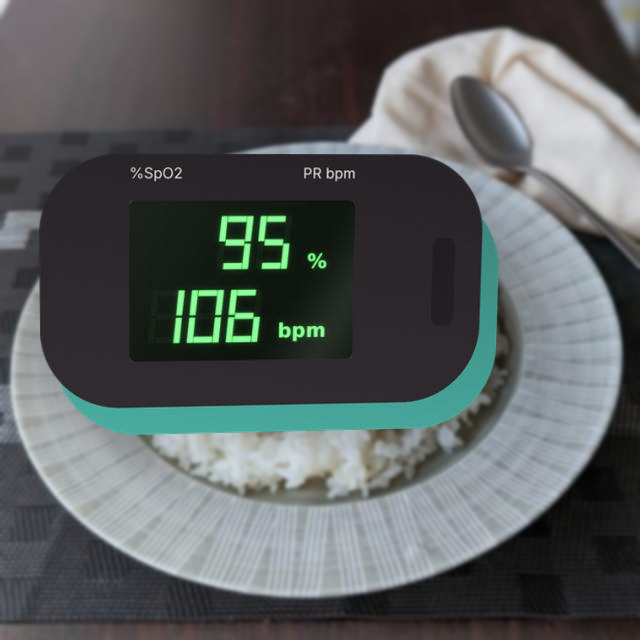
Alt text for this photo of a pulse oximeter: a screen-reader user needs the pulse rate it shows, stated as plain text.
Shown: 106 bpm
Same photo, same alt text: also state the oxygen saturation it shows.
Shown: 95 %
